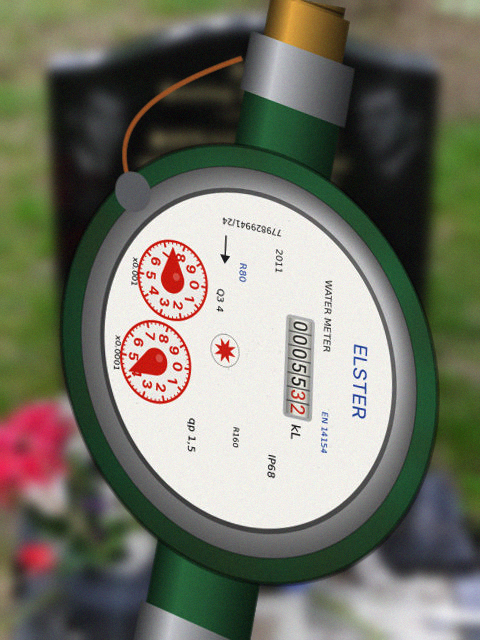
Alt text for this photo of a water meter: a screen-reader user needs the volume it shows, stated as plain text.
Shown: 55.3274 kL
